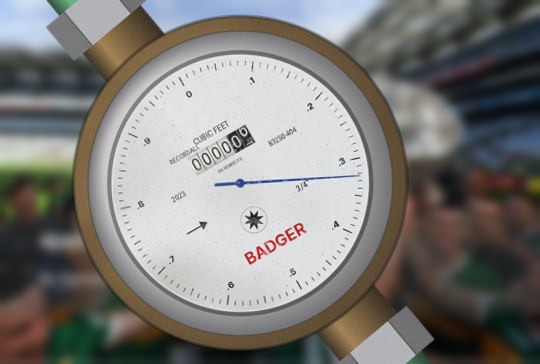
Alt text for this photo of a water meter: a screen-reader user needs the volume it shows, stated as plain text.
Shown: 6.32 ft³
